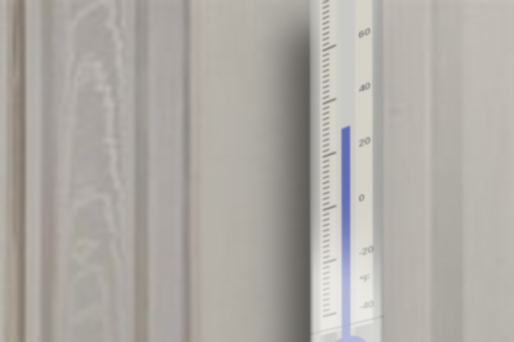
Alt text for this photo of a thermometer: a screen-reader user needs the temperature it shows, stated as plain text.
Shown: 28 °F
